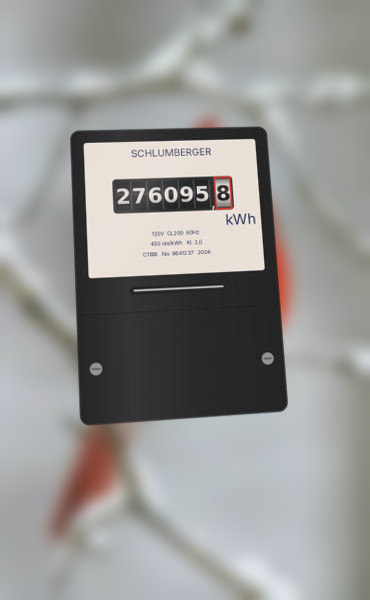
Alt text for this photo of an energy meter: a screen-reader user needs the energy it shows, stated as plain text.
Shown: 276095.8 kWh
